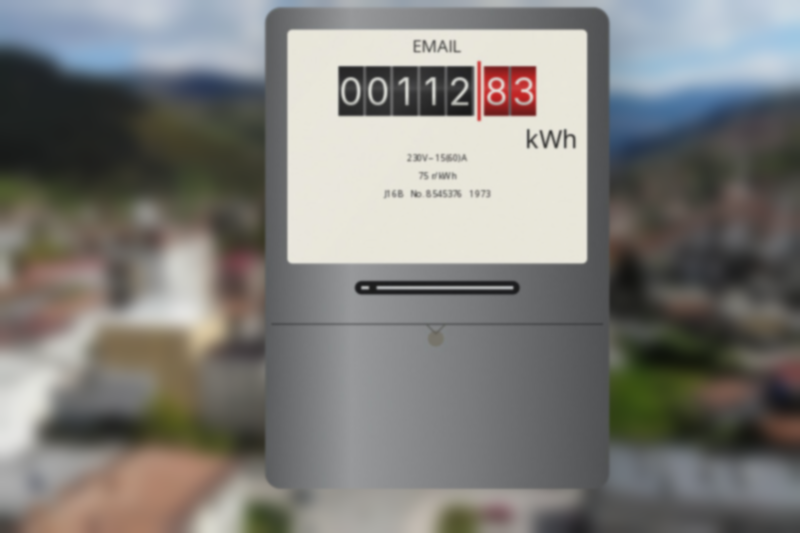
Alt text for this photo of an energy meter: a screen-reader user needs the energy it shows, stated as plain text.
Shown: 112.83 kWh
